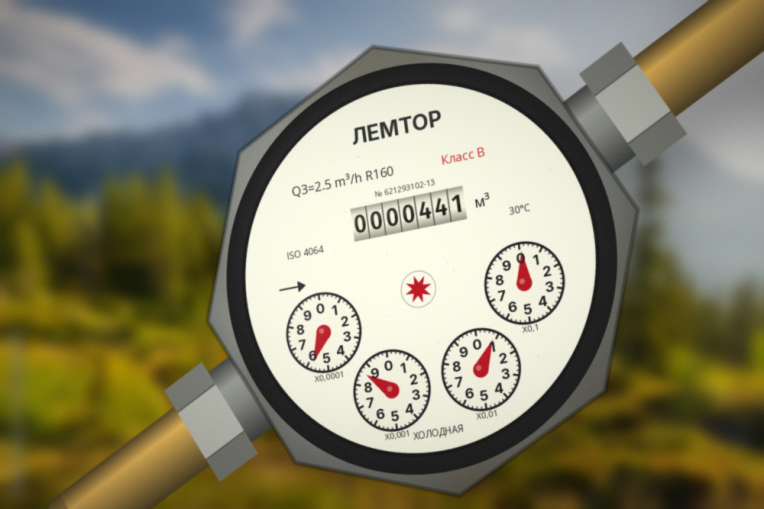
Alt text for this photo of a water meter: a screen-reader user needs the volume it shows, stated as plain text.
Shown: 441.0085 m³
